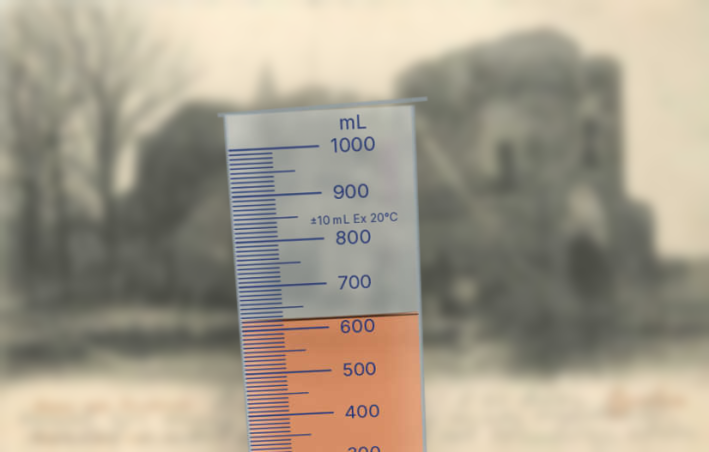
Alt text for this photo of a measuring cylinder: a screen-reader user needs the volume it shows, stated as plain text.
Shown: 620 mL
